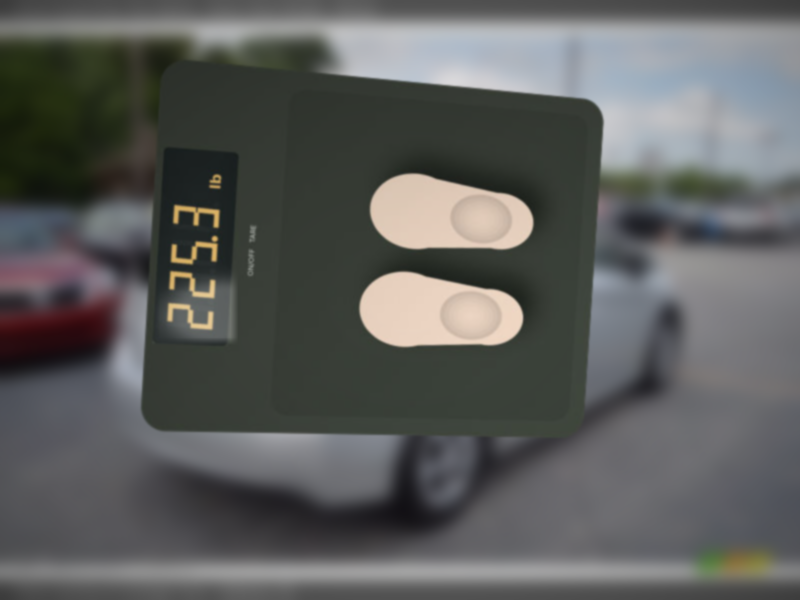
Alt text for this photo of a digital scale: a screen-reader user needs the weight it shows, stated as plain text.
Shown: 225.3 lb
